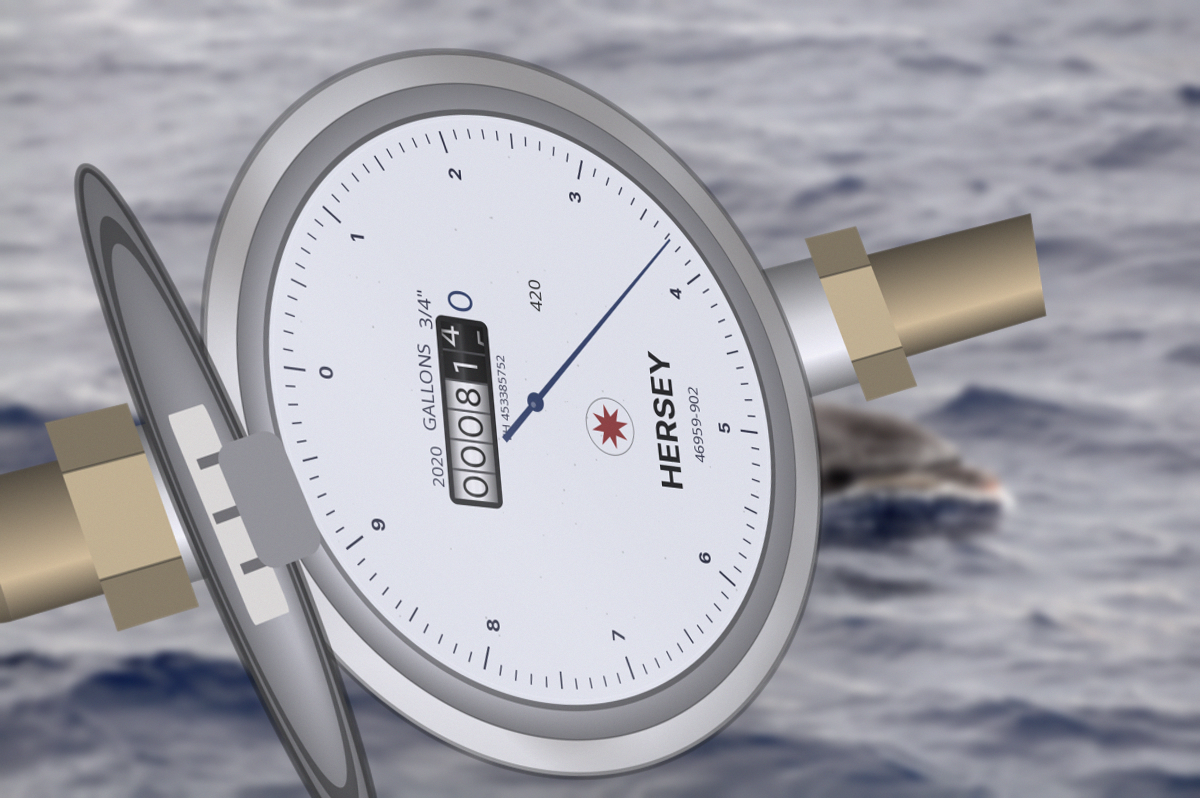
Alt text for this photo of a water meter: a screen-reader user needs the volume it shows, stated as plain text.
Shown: 8143.7 gal
